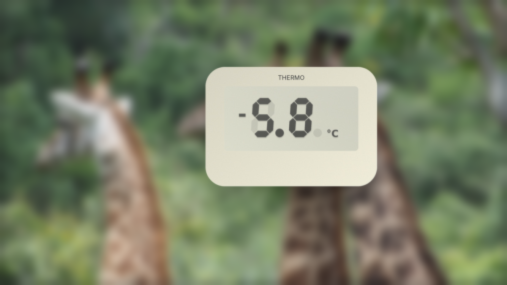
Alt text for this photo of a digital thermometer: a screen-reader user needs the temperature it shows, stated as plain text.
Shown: -5.8 °C
